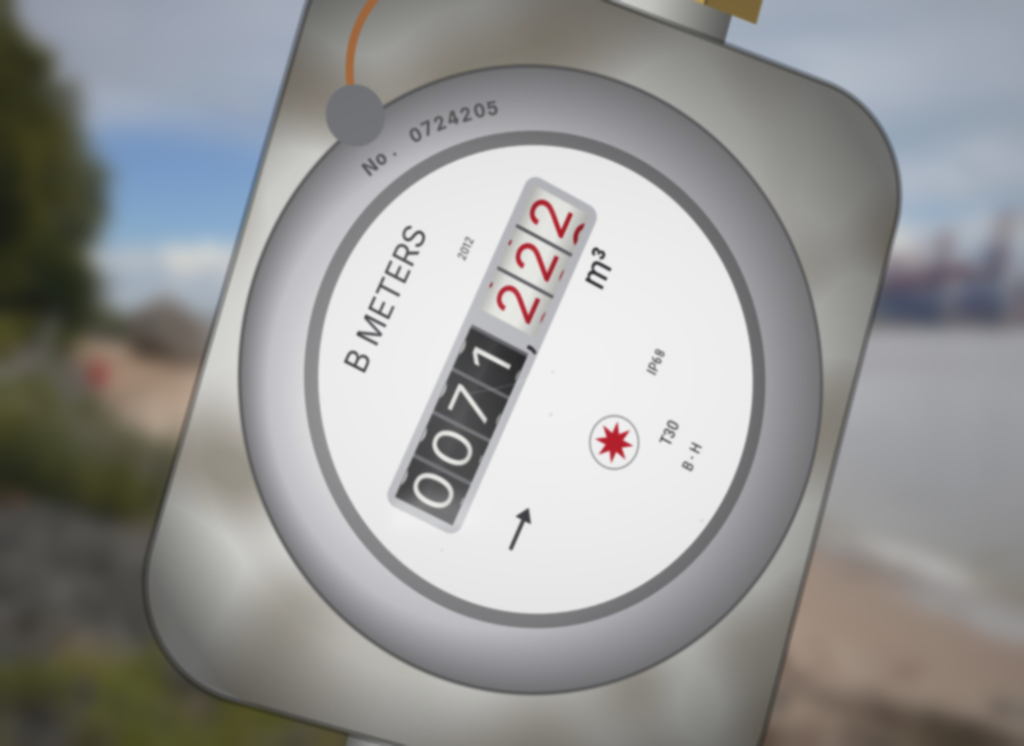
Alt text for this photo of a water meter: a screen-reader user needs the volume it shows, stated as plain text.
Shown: 71.222 m³
